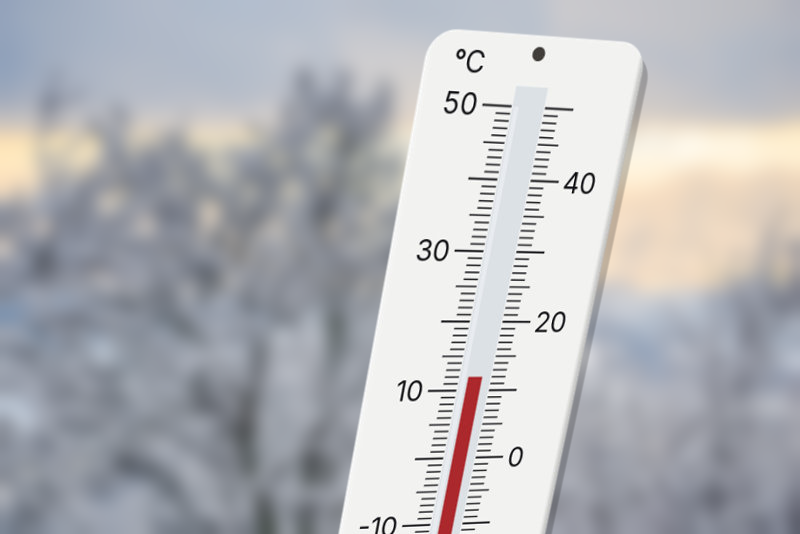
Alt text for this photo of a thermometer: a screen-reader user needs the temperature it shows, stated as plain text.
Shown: 12 °C
